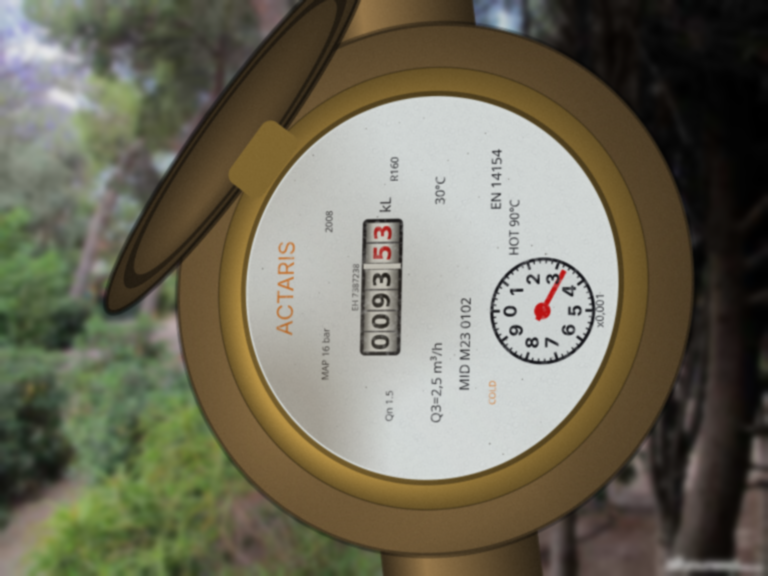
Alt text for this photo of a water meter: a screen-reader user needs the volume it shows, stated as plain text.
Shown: 93.533 kL
